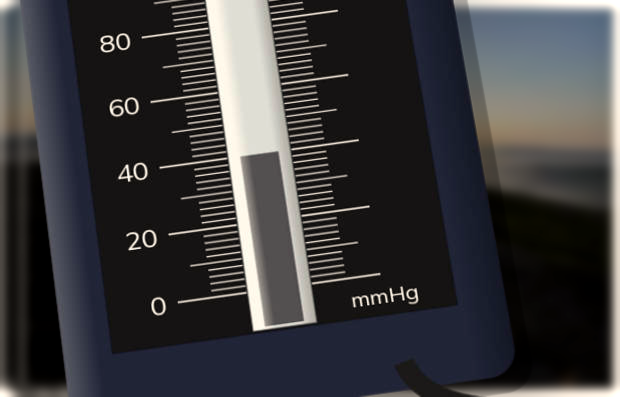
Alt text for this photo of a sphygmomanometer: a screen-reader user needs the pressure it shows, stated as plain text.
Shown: 40 mmHg
